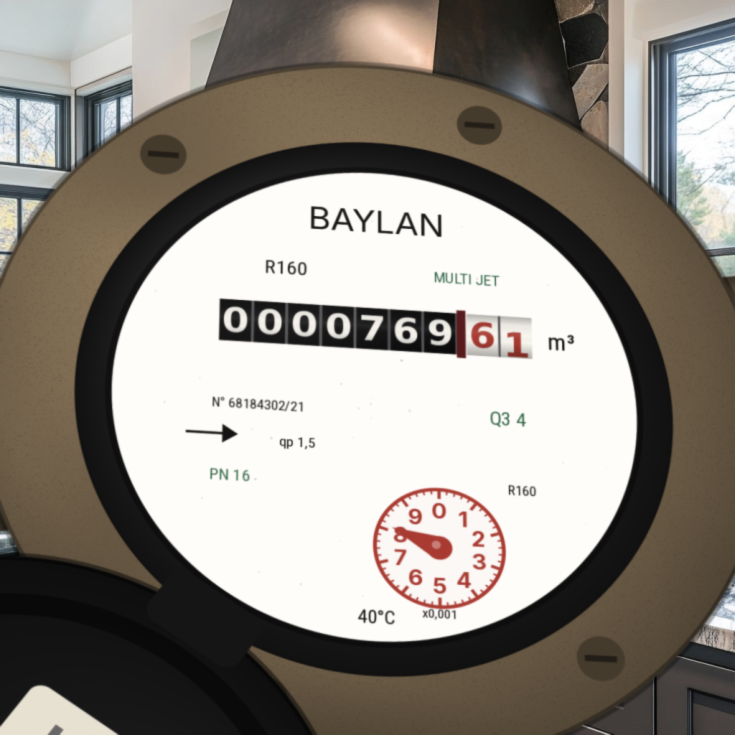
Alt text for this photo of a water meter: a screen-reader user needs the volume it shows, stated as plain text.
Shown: 769.608 m³
